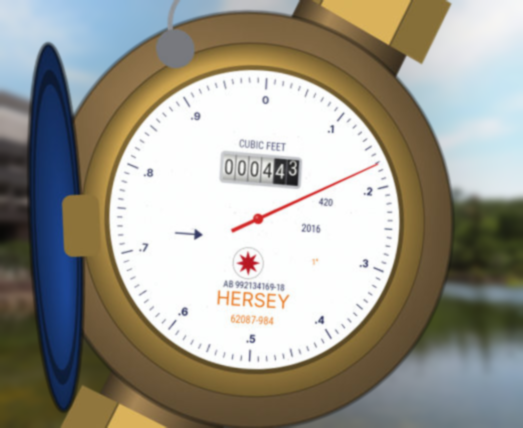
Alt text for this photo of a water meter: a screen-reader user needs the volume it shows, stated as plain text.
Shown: 443.17 ft³
